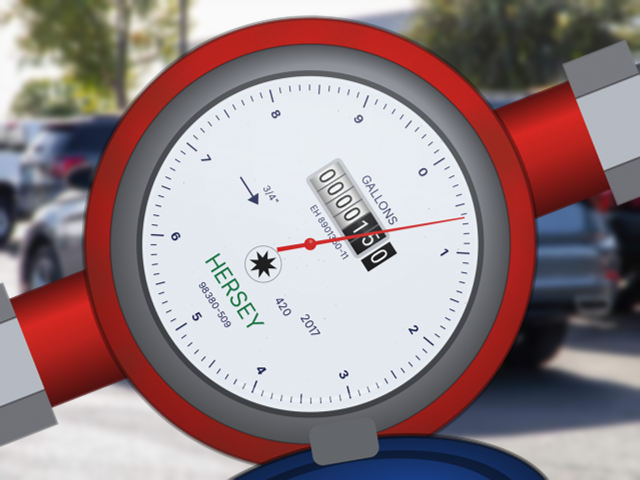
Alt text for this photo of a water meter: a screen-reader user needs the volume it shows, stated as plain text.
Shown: 150.6 gal
